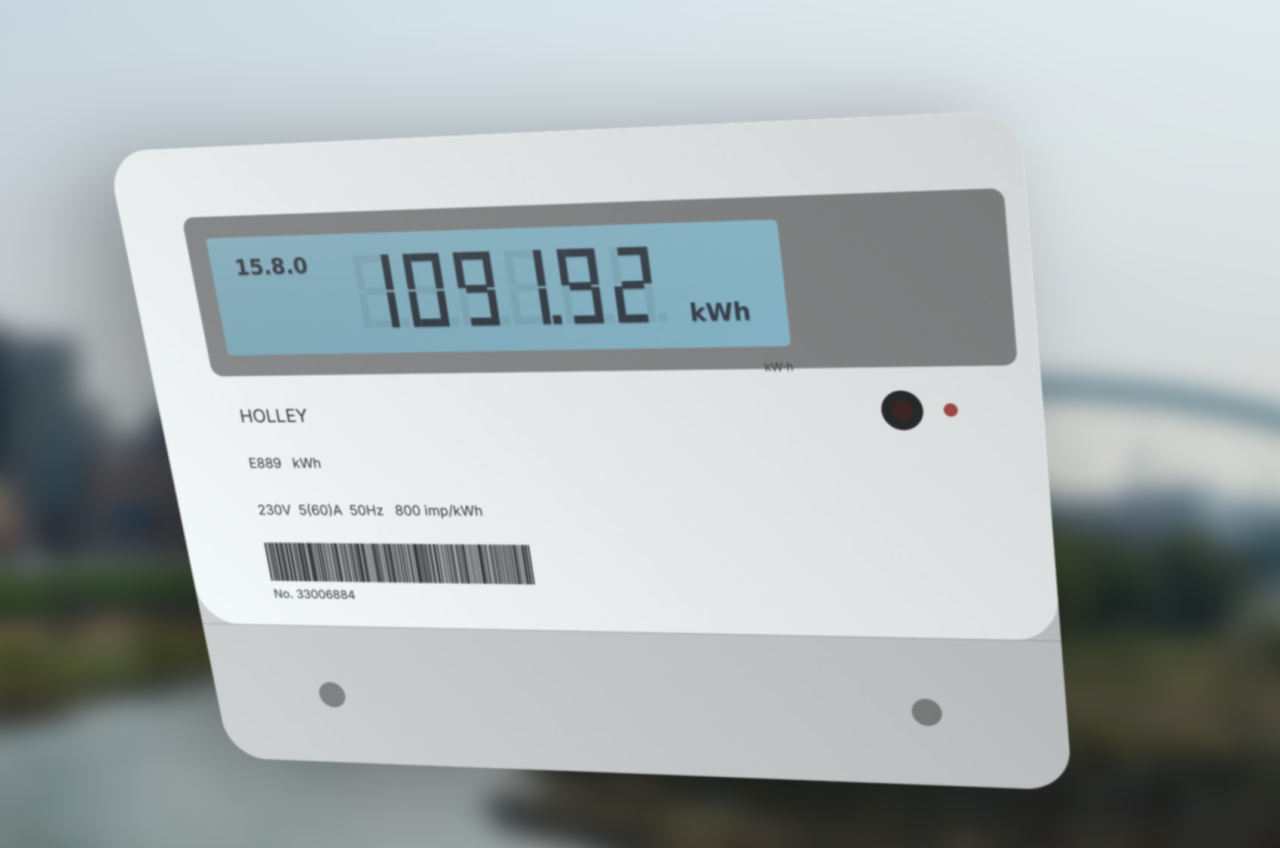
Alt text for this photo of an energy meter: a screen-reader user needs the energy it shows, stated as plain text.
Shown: 1091.92 kWh
